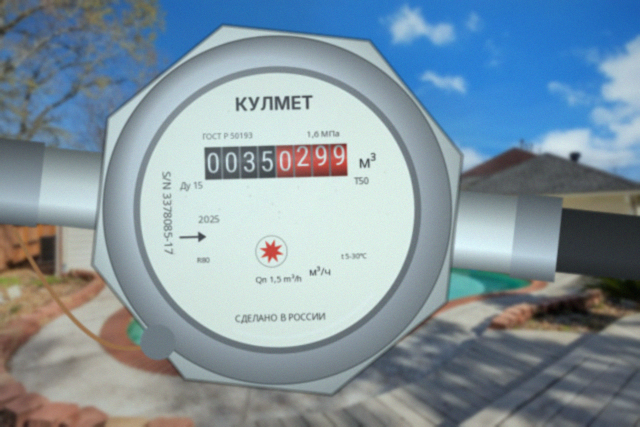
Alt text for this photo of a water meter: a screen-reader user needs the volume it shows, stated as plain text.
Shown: 35.0299 m³
